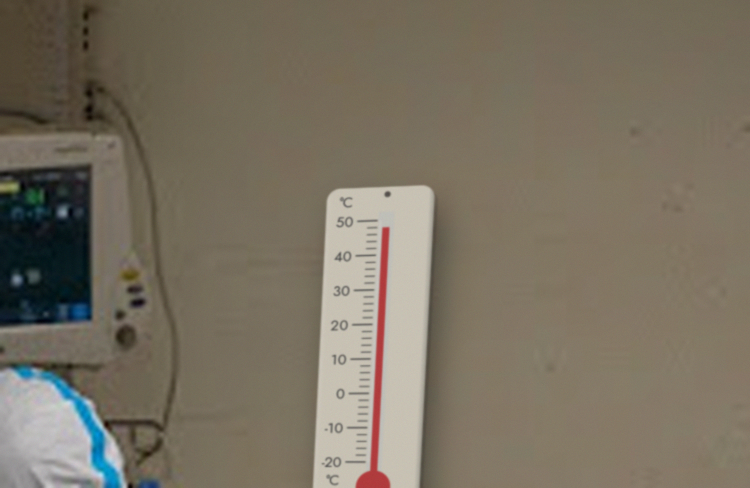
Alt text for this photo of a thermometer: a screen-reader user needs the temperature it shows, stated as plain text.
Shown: 48 °C
